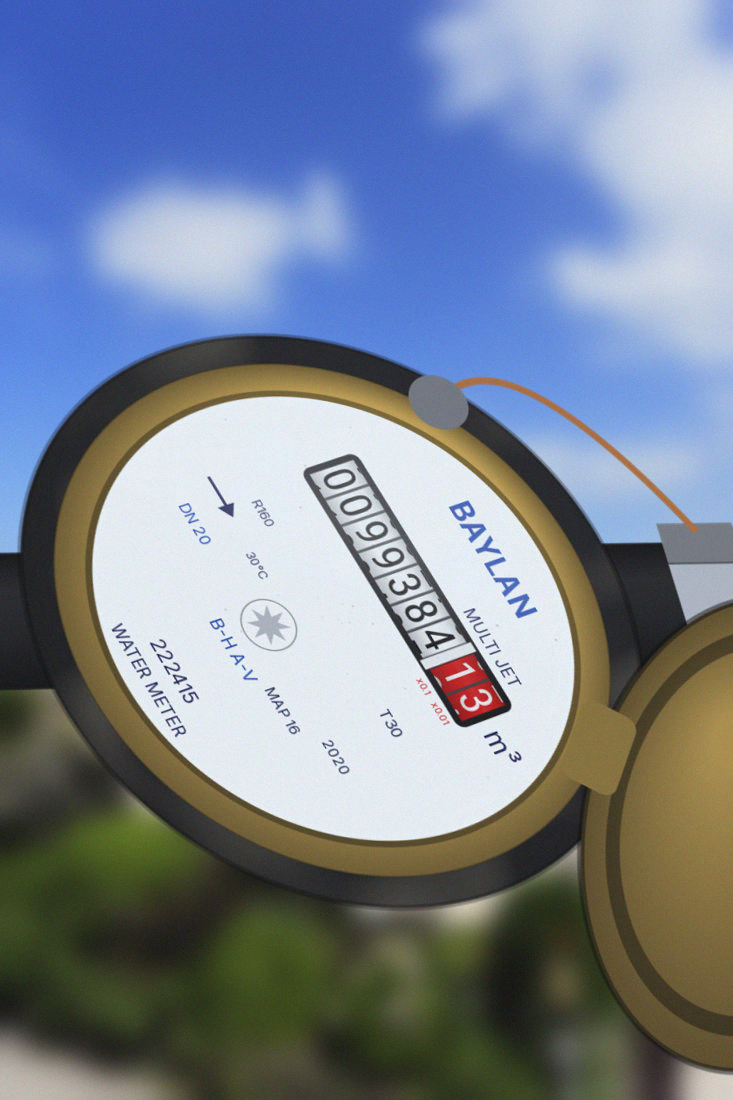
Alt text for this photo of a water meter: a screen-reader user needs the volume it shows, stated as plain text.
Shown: 99384.13 m³
